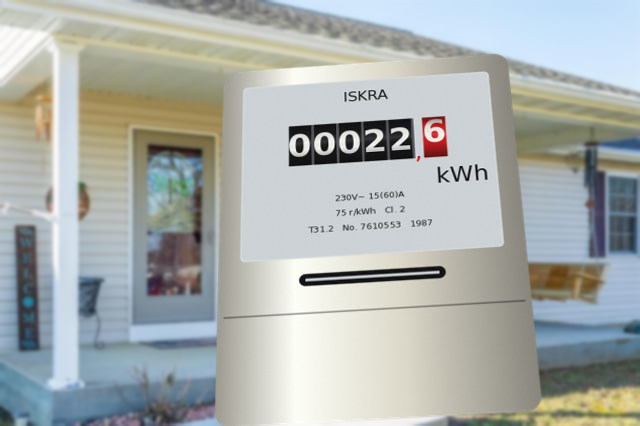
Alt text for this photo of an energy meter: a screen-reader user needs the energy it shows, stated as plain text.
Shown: 22.6 kWh
